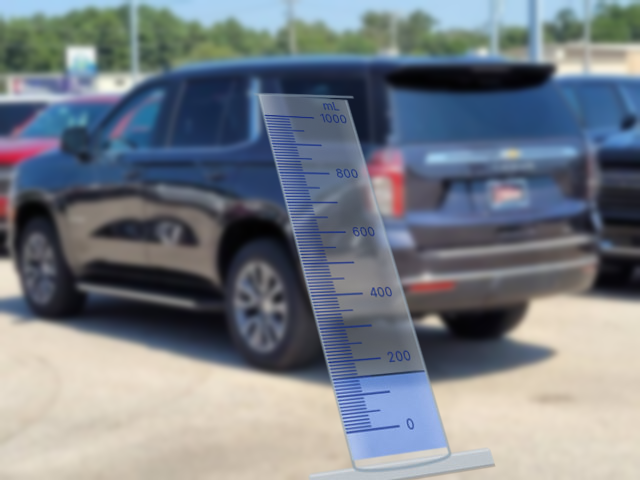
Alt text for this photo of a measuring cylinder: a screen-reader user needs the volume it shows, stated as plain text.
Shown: 150 mL
